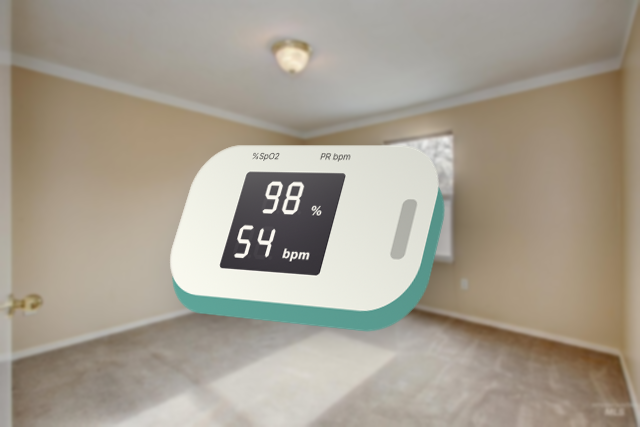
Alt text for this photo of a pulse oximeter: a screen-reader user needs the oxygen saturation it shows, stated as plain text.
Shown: 98 %
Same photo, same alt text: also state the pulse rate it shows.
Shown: 54 bpm
